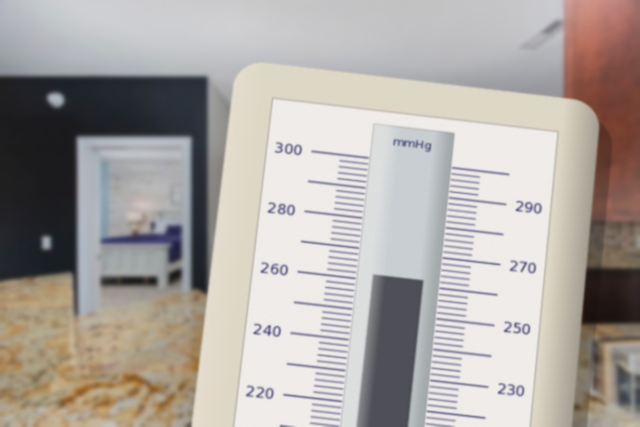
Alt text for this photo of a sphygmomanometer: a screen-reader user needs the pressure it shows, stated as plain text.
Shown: 262 mmHg
